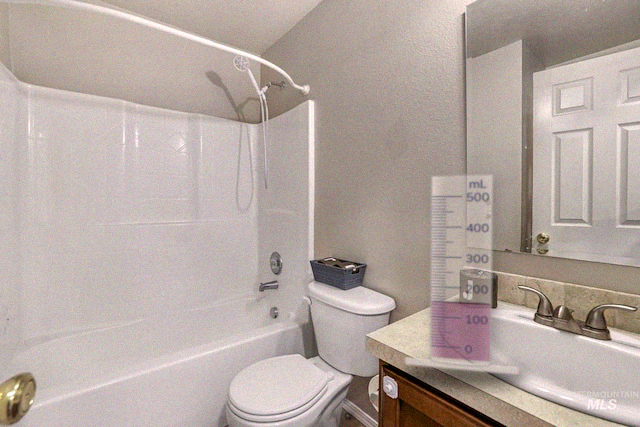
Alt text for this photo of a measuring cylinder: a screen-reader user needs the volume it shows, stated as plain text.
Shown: 150 mL
